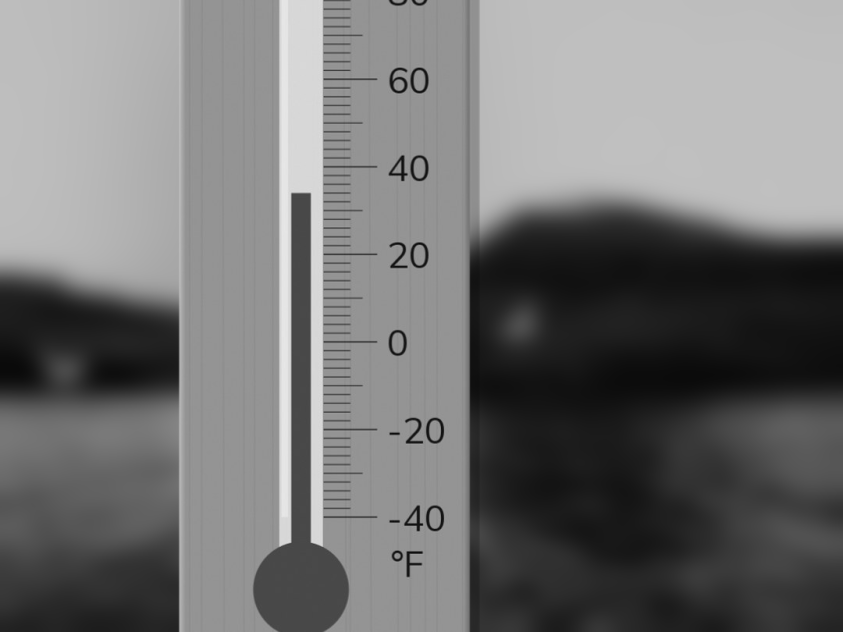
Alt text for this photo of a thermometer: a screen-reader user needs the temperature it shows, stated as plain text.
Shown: 34 °F
